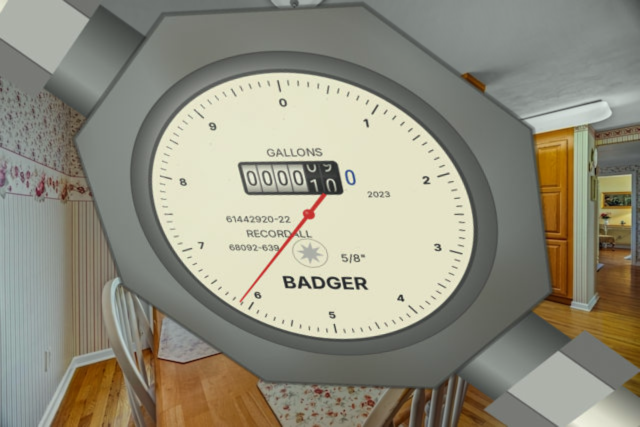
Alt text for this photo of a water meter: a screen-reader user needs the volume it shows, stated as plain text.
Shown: 96.1 gal
